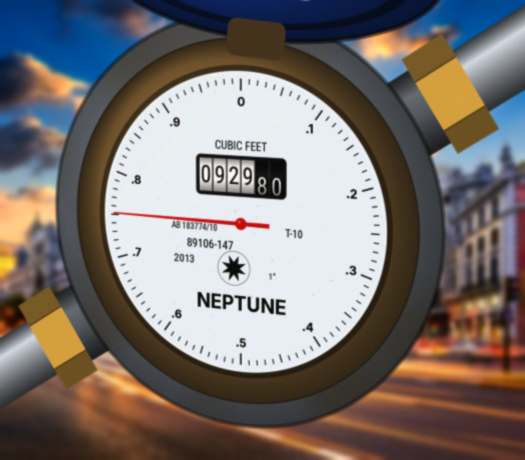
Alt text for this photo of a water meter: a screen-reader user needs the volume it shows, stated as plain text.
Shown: 92979.75 ft³
